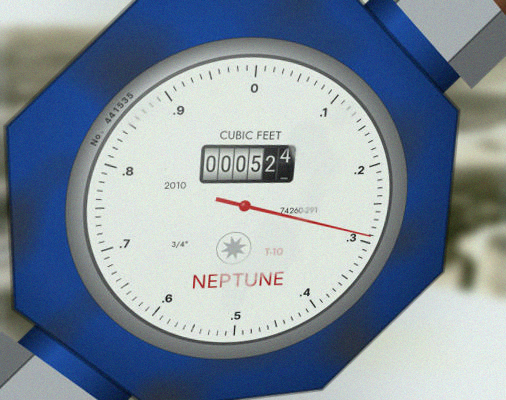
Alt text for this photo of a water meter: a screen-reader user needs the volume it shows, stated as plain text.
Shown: 524.29 ft³
